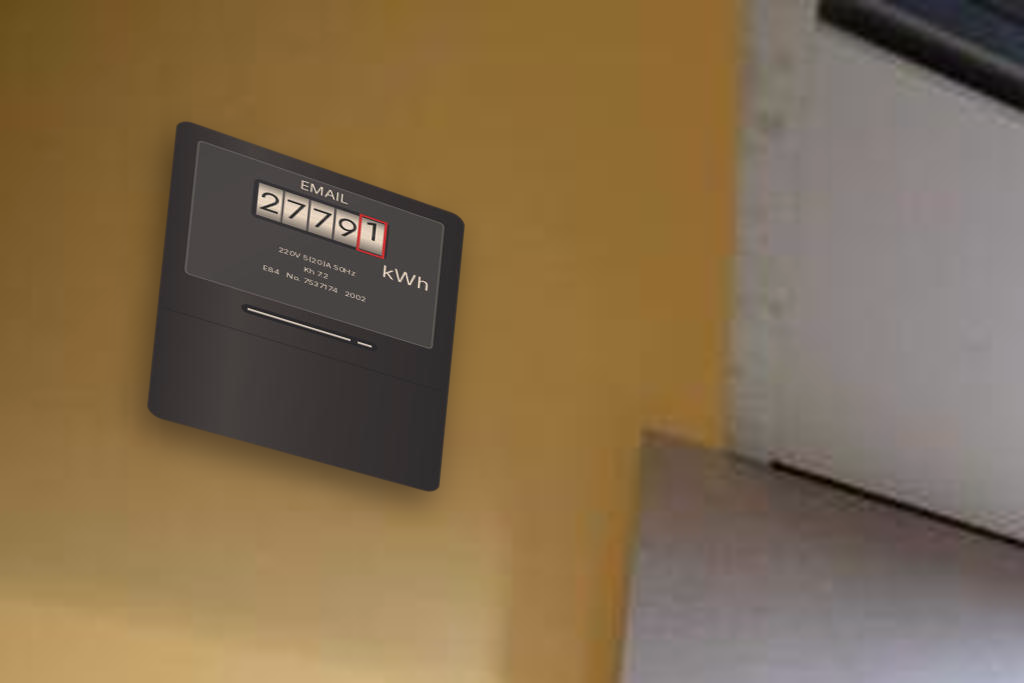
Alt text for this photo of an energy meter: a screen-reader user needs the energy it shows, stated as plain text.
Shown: 2779.1 kWh
